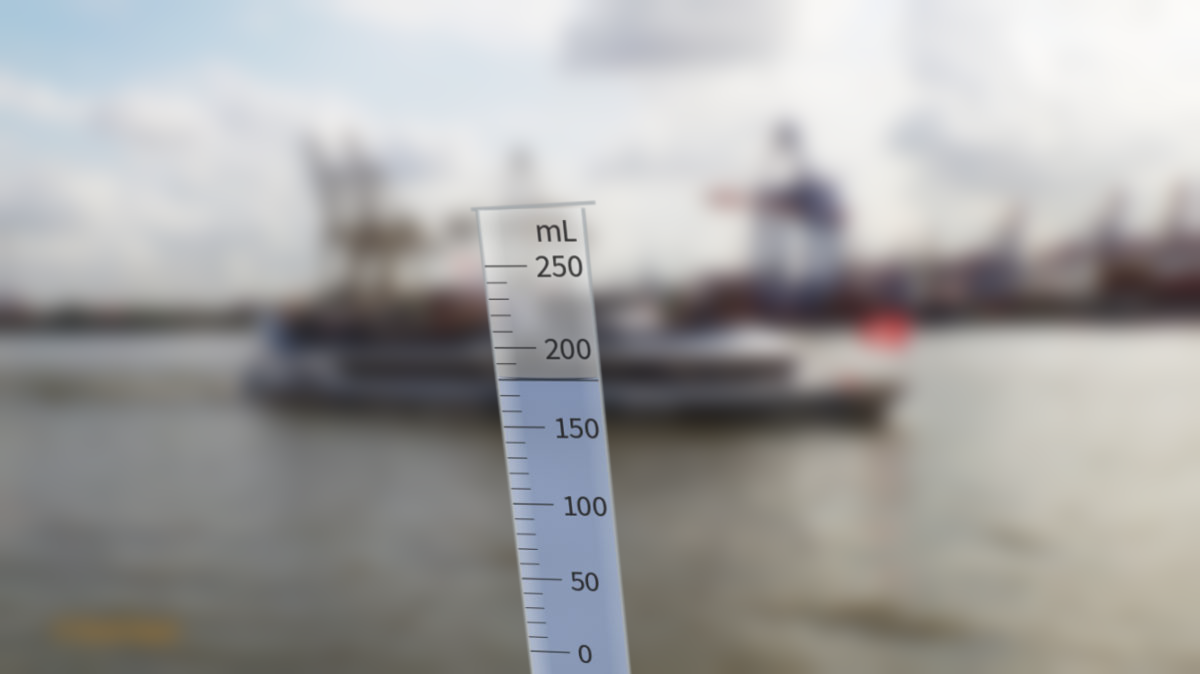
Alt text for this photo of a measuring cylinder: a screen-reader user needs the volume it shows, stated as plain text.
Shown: 180 mL
